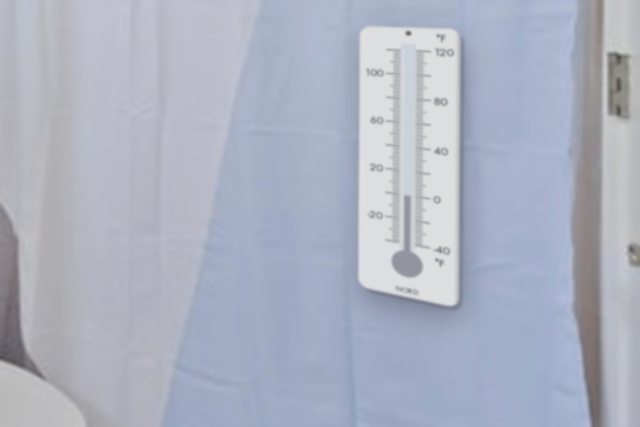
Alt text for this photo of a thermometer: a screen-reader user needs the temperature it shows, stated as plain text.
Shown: 0 °F
